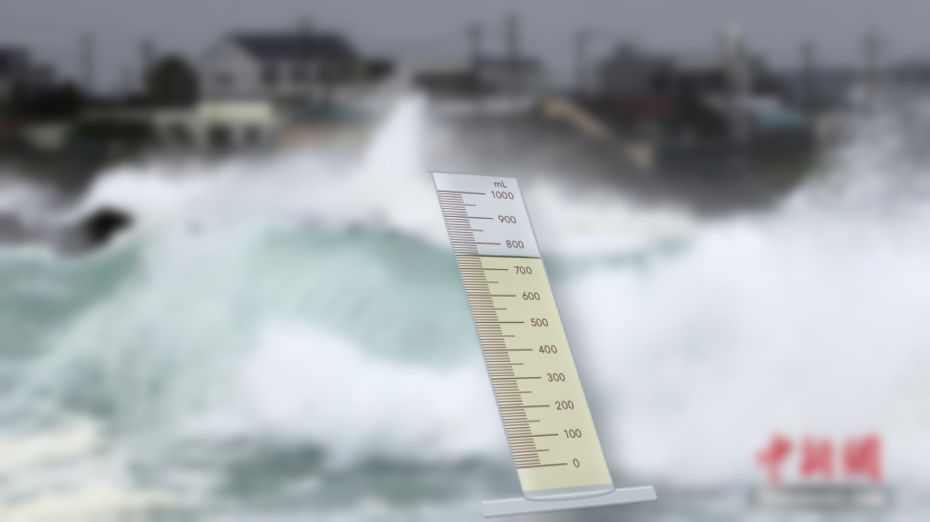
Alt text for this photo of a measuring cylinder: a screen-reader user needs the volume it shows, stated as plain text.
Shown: 750 mL
